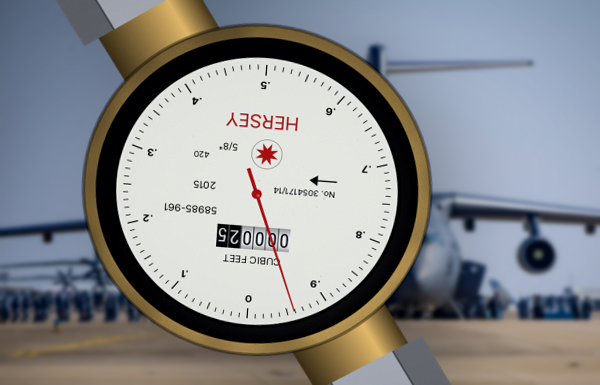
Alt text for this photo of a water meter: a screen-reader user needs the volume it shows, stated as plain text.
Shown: 24.94 ft³
